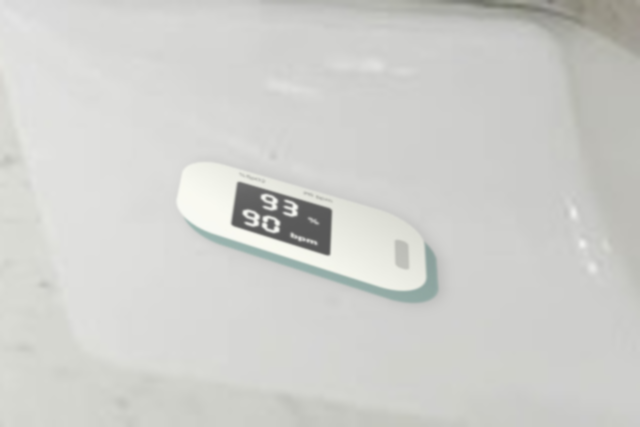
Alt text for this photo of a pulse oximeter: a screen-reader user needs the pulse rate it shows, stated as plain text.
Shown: 90 bpm
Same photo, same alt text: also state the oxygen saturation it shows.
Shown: 93 %
